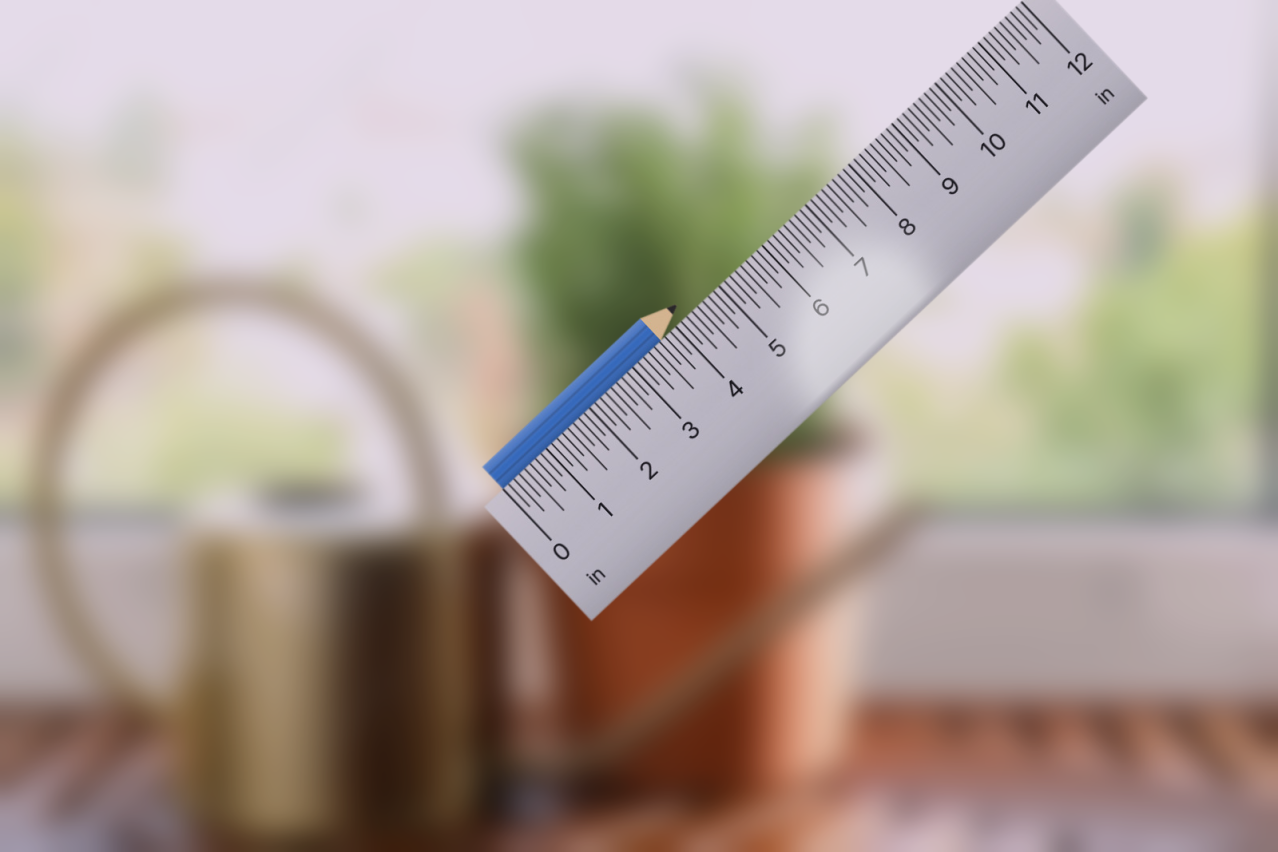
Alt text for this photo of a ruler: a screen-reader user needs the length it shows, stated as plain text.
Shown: 4.25 in
